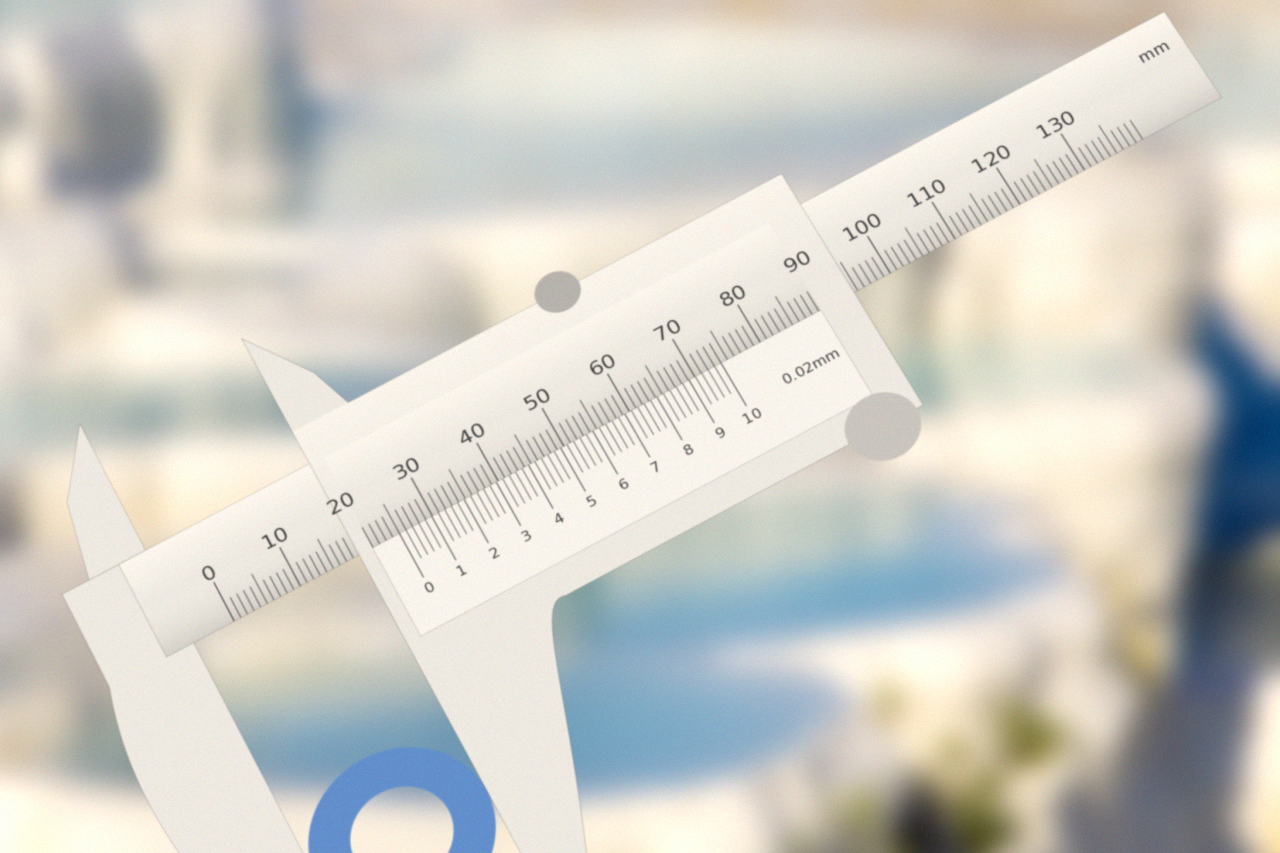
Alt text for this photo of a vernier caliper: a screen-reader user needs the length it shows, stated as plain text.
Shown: 25.0 mm
